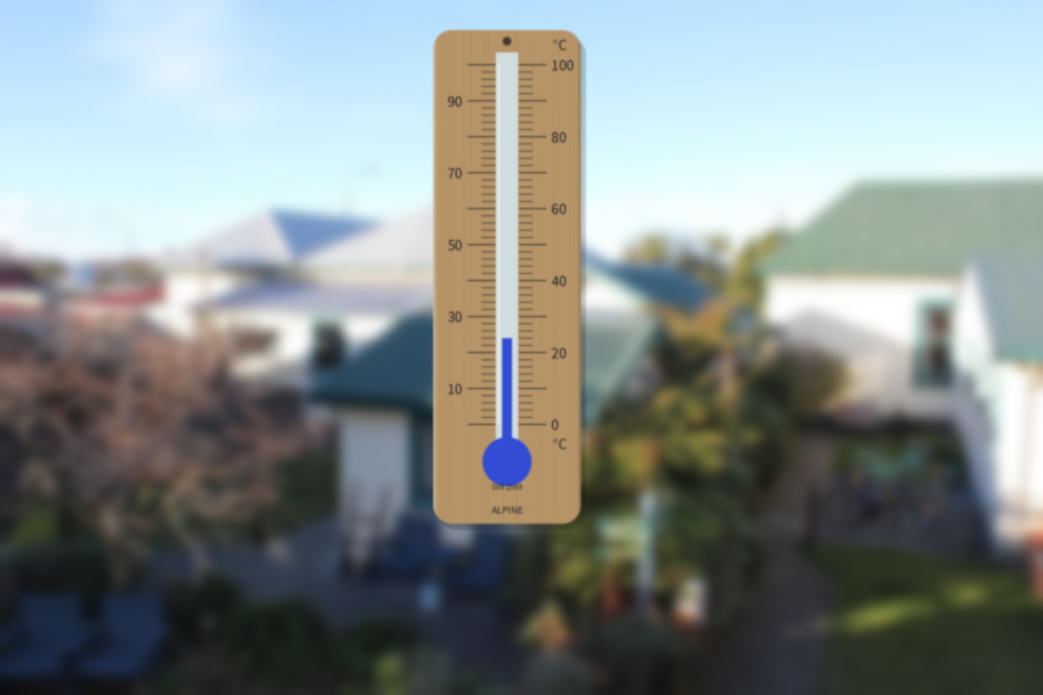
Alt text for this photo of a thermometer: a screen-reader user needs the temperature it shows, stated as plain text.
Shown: 24 °C
